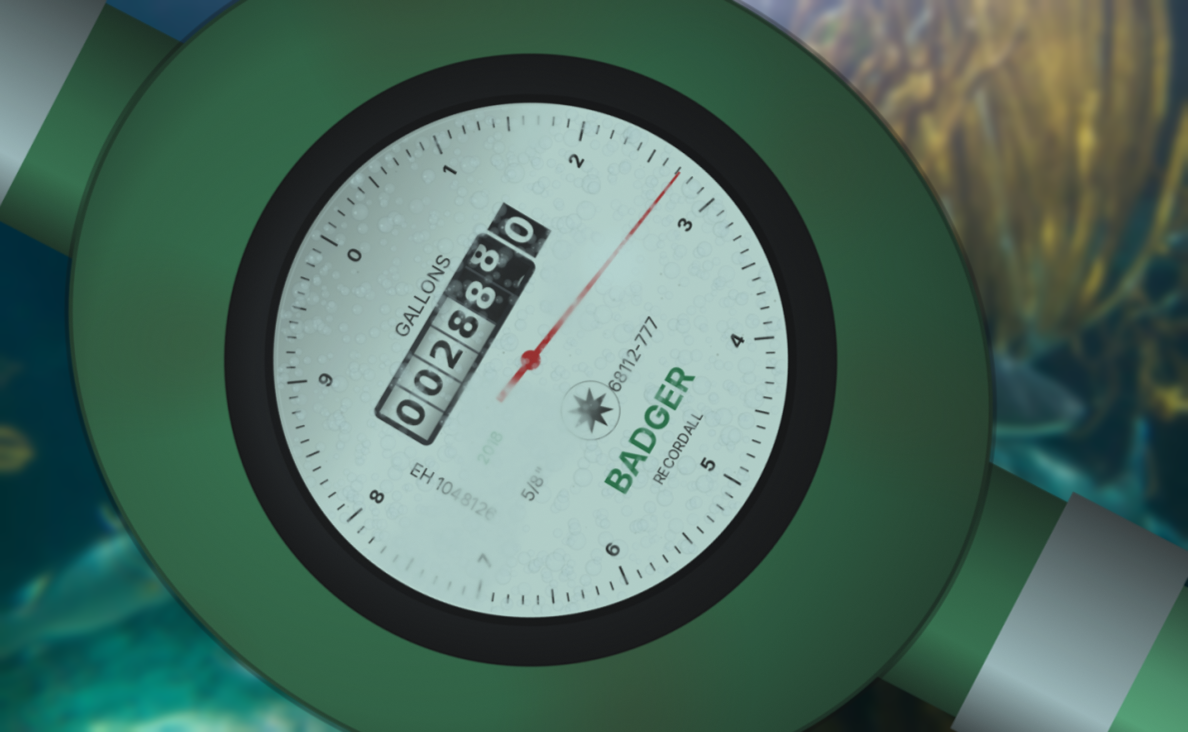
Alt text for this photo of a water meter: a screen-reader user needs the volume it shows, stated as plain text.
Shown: 28882.7 gal
